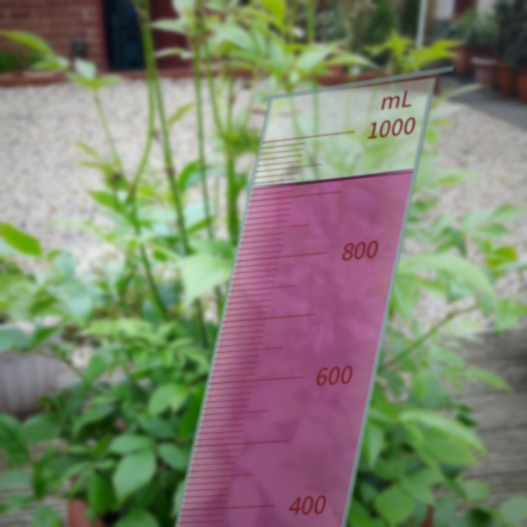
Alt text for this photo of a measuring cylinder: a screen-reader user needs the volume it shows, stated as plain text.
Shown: 920 mL
